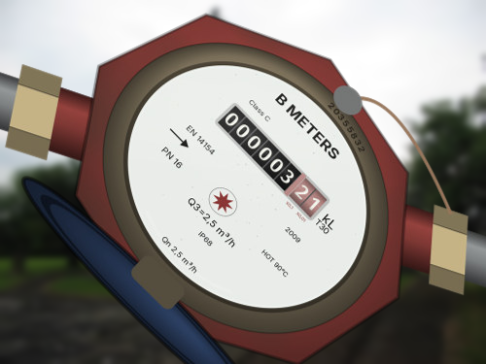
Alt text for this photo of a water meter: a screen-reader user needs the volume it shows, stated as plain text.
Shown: 3.21 kL
